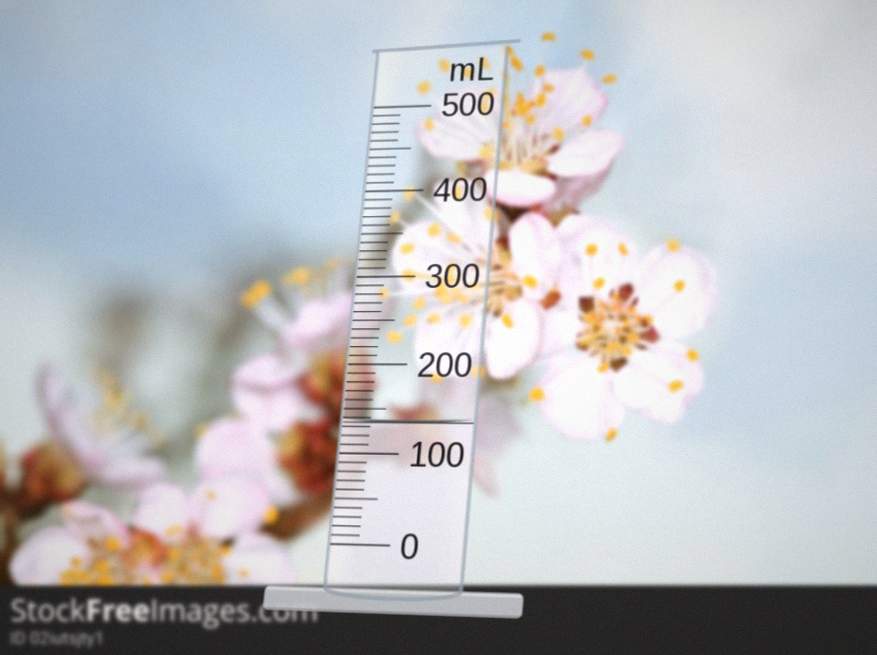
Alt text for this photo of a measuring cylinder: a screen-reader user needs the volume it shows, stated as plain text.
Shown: 135 mL
